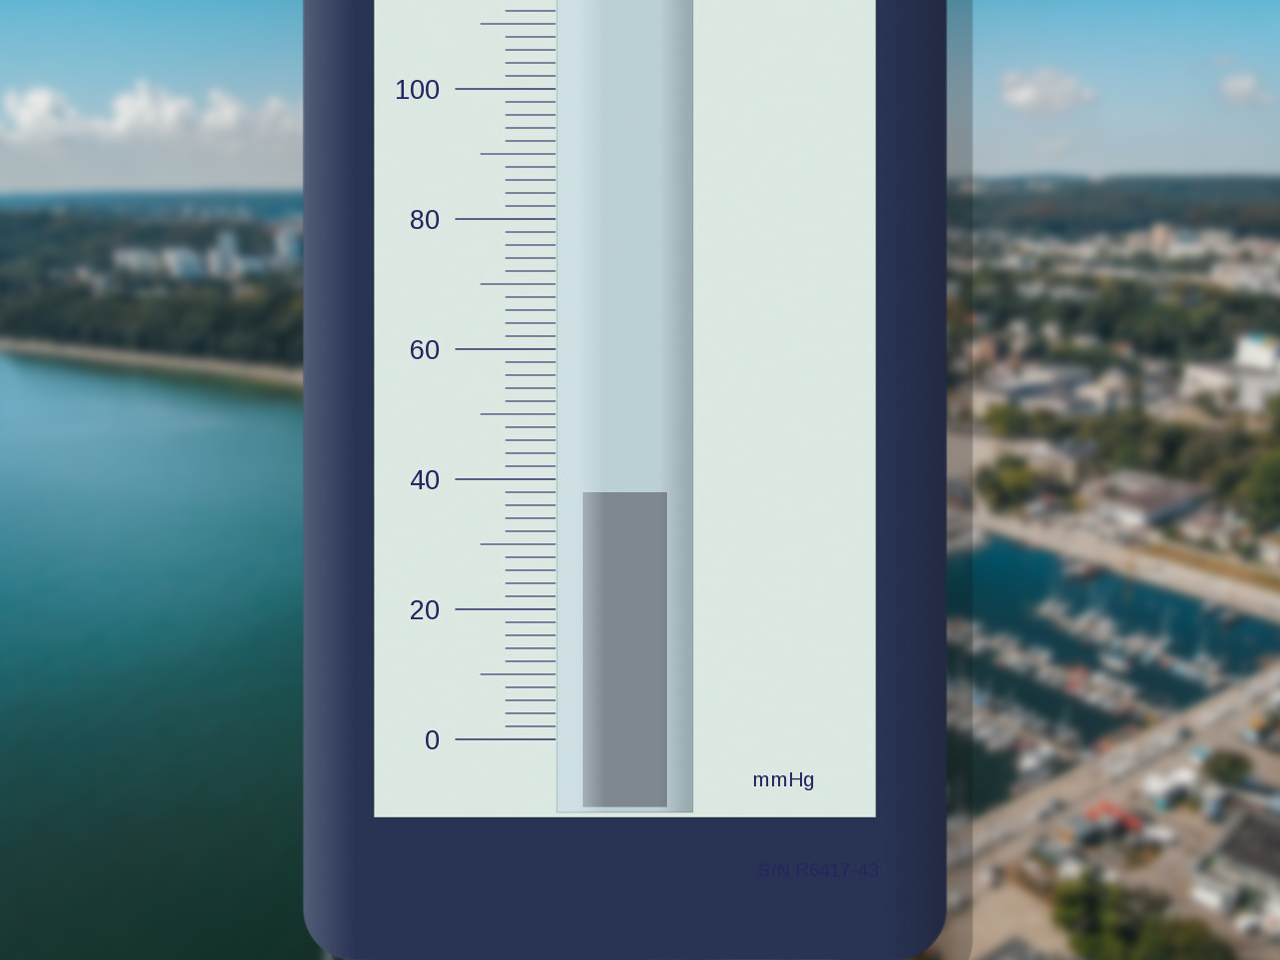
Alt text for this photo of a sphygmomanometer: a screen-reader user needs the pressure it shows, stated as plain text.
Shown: 38 mmHg
